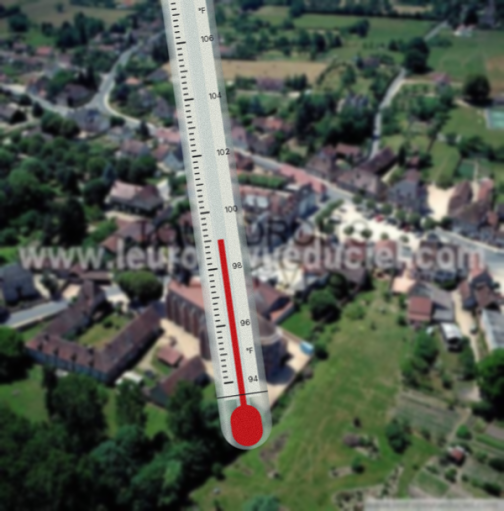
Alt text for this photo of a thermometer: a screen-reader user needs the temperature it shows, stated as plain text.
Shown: 99 °F
